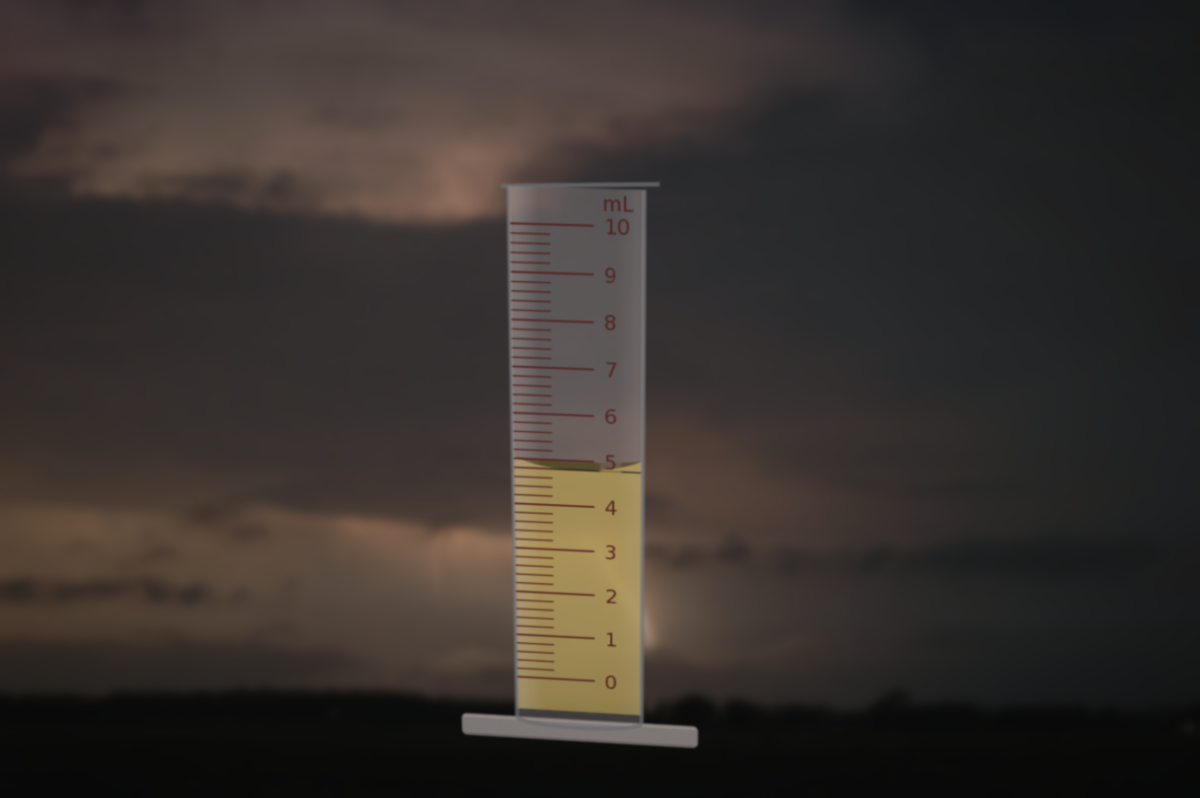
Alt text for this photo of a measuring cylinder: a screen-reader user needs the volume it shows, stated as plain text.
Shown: 4.8 mL
